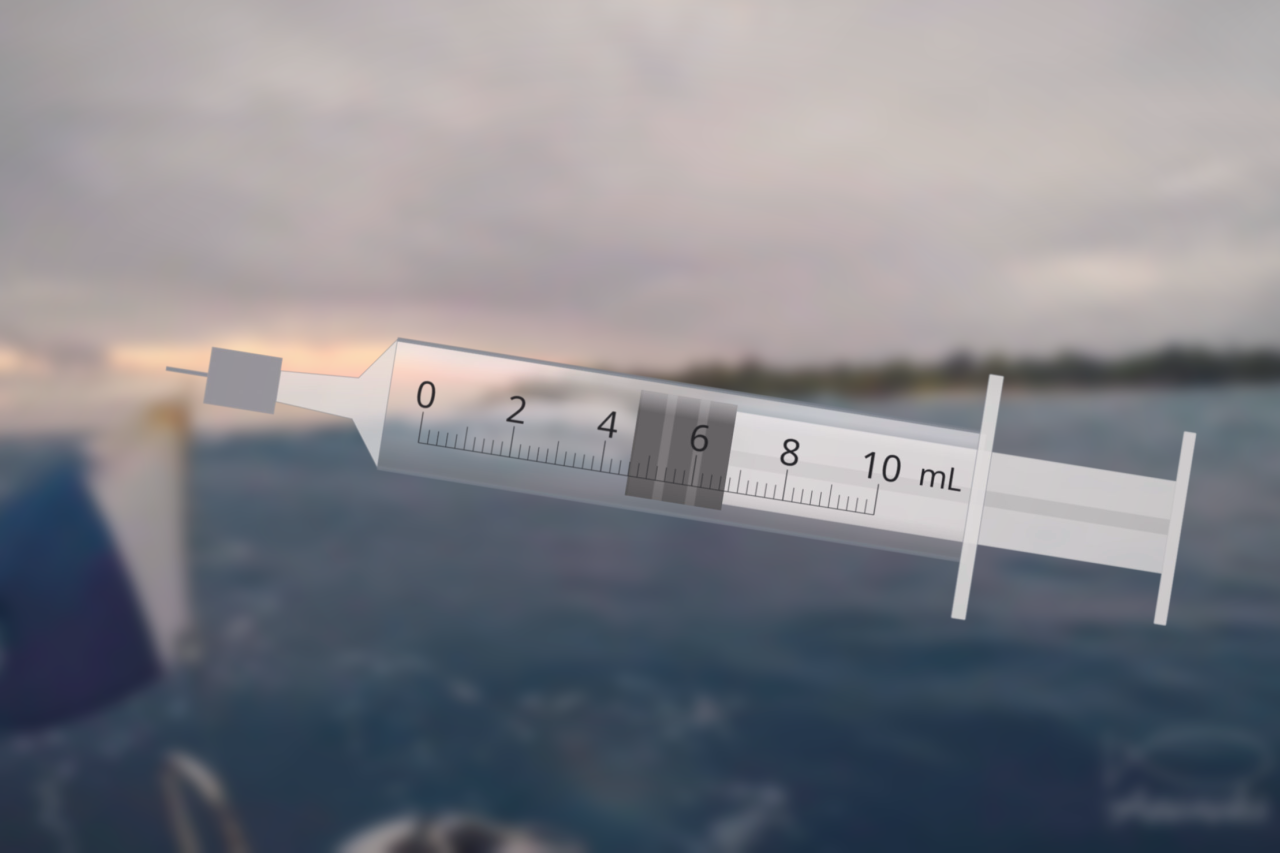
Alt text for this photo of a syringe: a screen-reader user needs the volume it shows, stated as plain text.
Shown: 4.6 mL
